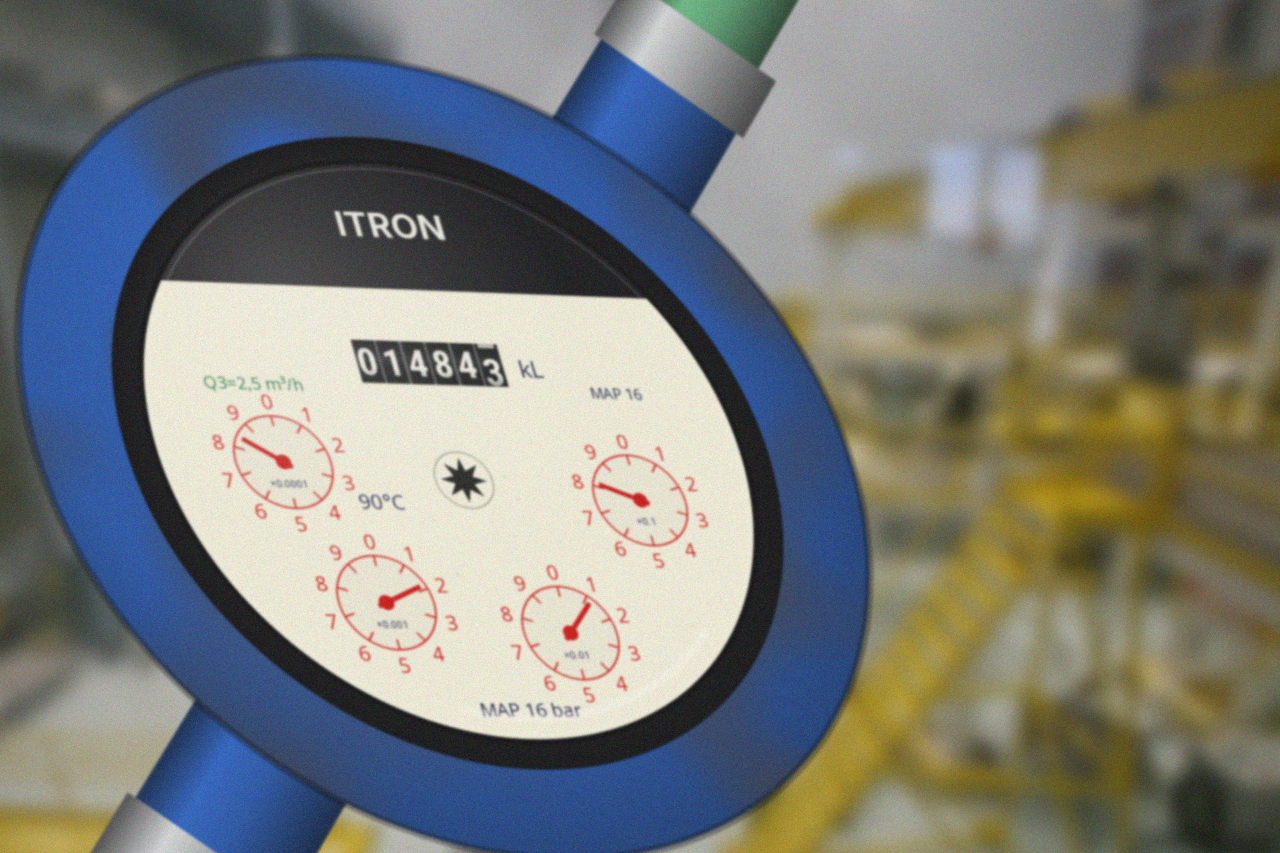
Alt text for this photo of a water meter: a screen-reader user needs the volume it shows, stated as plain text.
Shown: 14842.8118 kL
